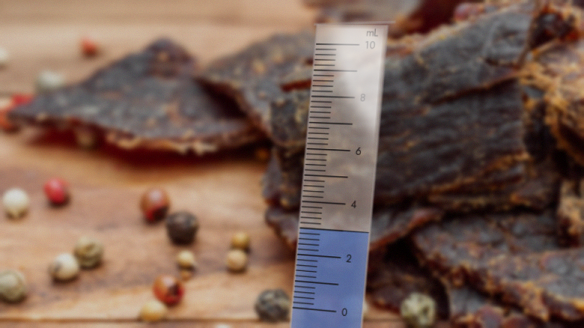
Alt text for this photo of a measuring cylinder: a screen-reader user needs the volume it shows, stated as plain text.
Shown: 3 mL
